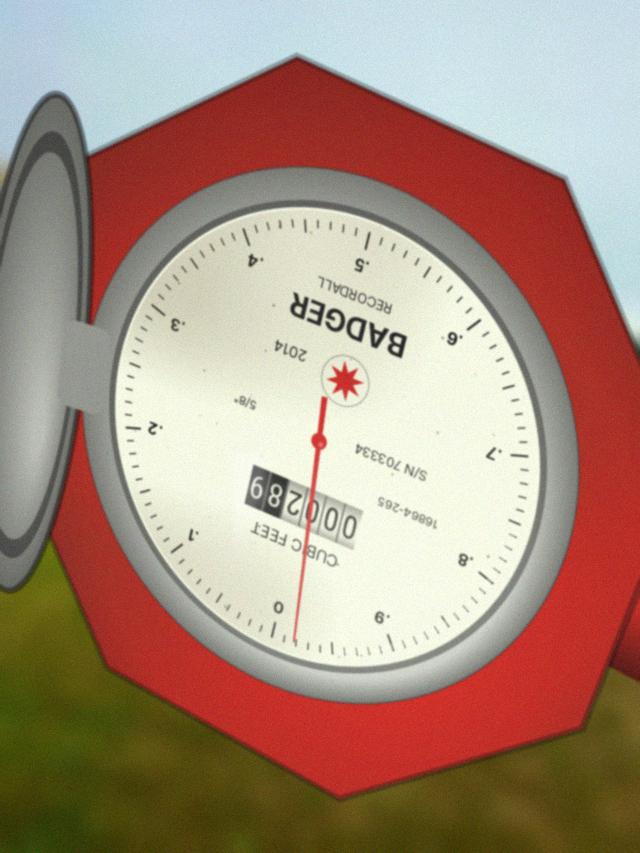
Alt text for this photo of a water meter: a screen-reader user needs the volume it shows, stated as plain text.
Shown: 288.98 ft³
